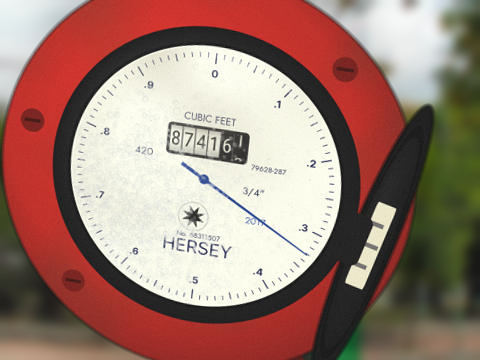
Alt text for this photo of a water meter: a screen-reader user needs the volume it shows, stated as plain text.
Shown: 874161.33 ft³
